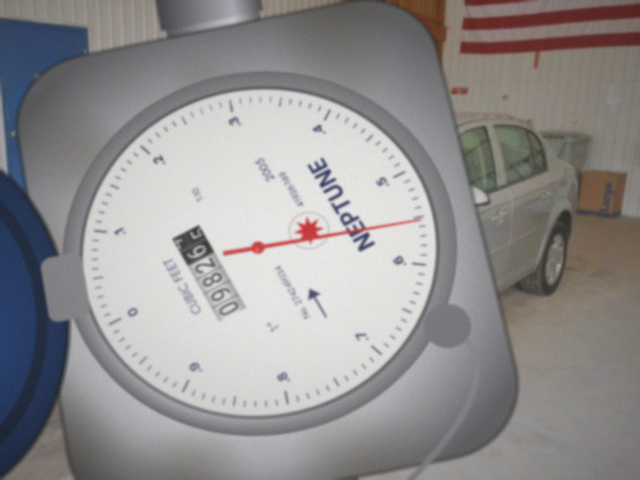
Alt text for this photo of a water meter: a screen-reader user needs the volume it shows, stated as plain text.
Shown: 98264.55 ft³
